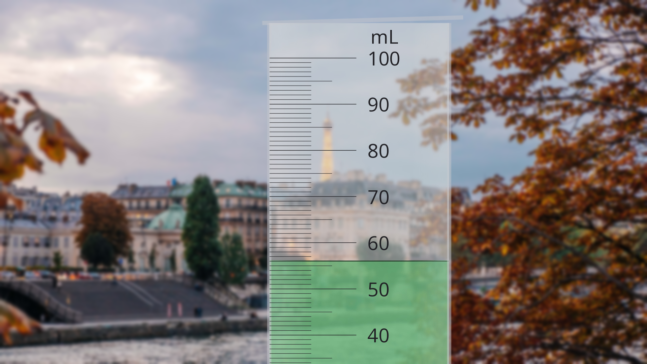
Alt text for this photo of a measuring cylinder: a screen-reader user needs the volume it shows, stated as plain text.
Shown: 56 mL
